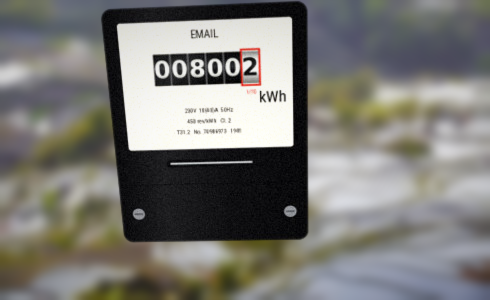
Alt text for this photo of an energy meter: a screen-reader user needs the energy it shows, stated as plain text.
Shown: 800.2 kWh
